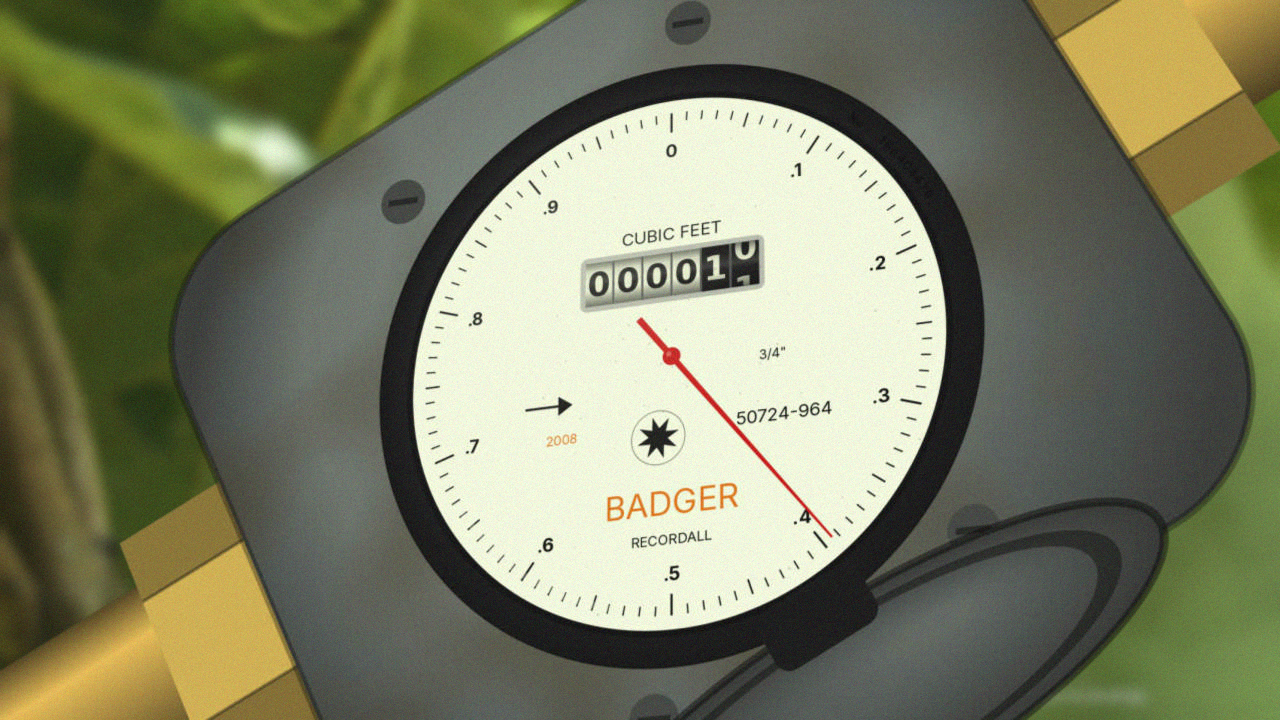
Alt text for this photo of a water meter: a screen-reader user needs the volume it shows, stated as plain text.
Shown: 10.39 ft³
